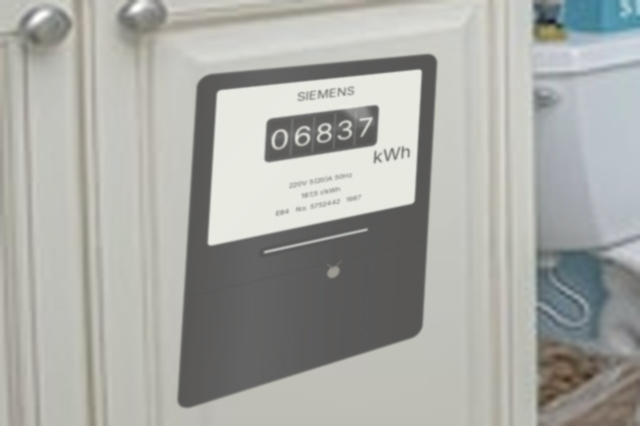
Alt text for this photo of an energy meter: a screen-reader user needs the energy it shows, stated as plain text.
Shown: 6837 kWh
